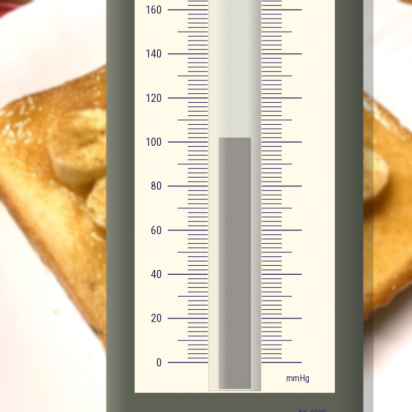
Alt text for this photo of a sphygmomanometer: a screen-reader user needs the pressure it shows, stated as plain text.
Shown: 102 mmHg
